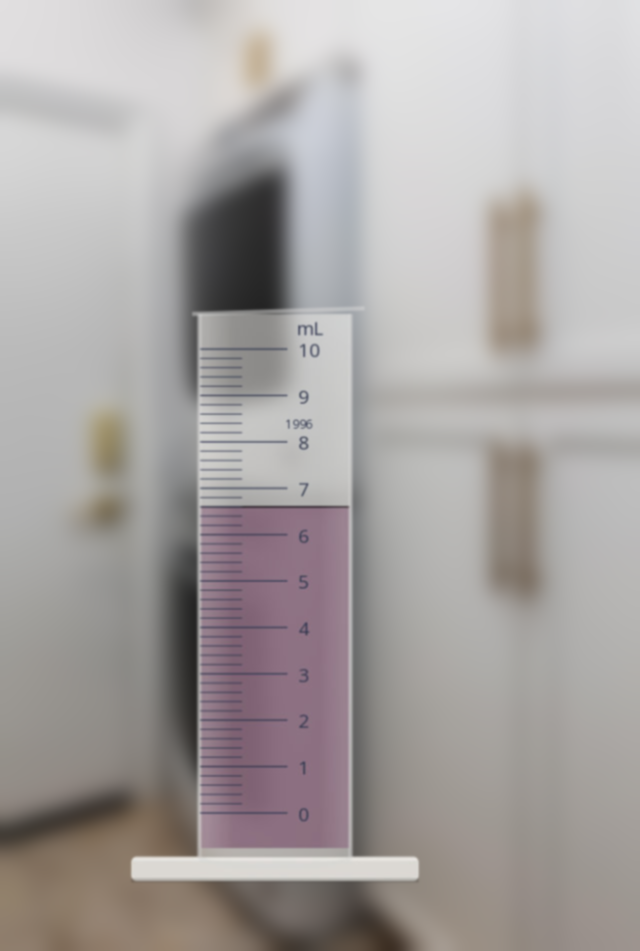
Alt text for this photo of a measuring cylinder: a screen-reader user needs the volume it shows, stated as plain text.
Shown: 6.6 mL
